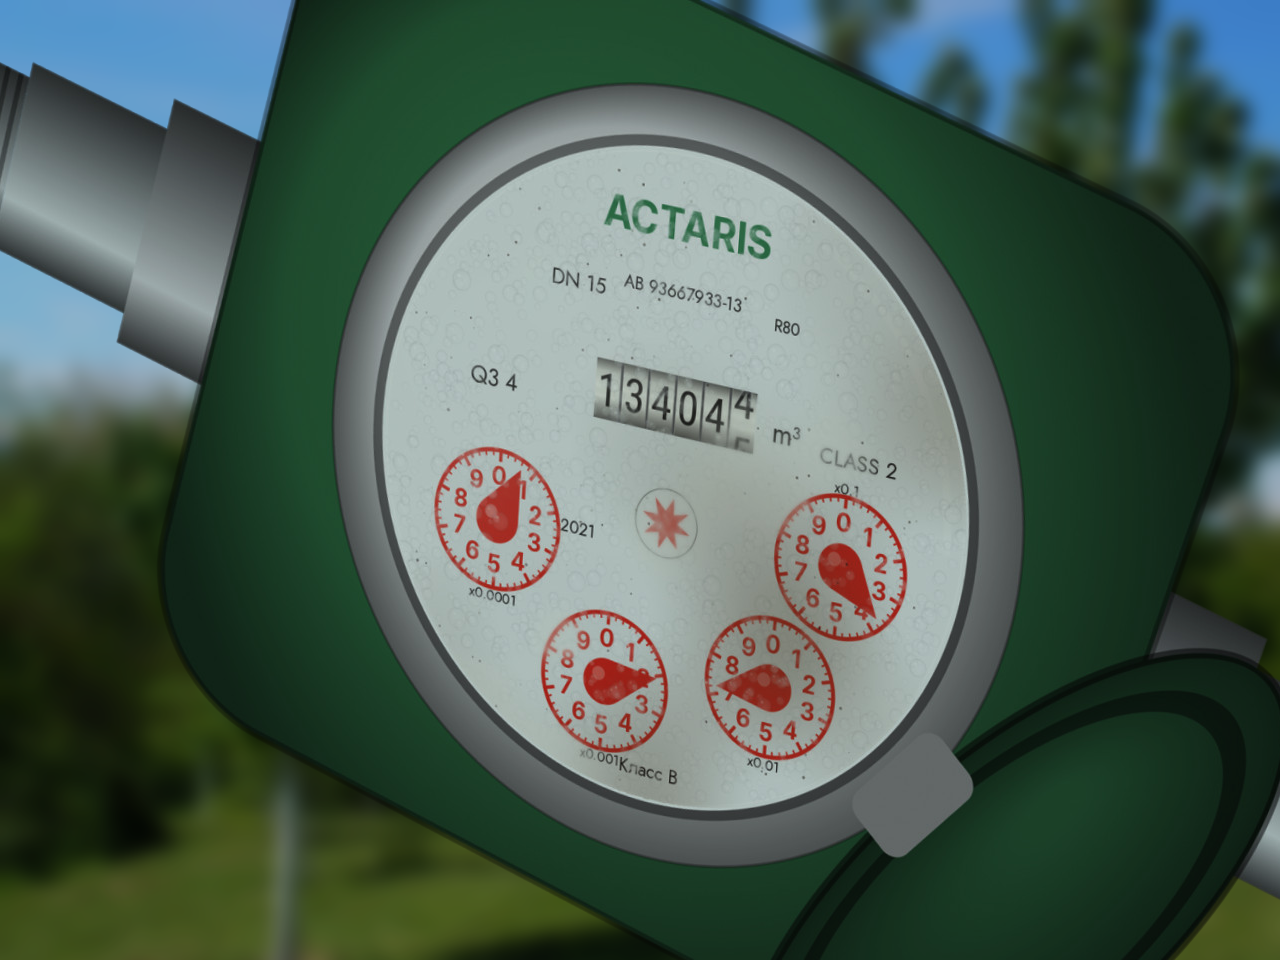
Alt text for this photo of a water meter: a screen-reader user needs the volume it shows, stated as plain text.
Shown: 134044.3720 m³
